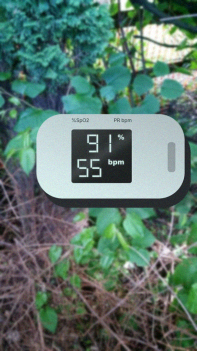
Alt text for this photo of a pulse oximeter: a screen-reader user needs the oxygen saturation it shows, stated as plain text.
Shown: 91 %
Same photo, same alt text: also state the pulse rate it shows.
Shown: 55 bpm
